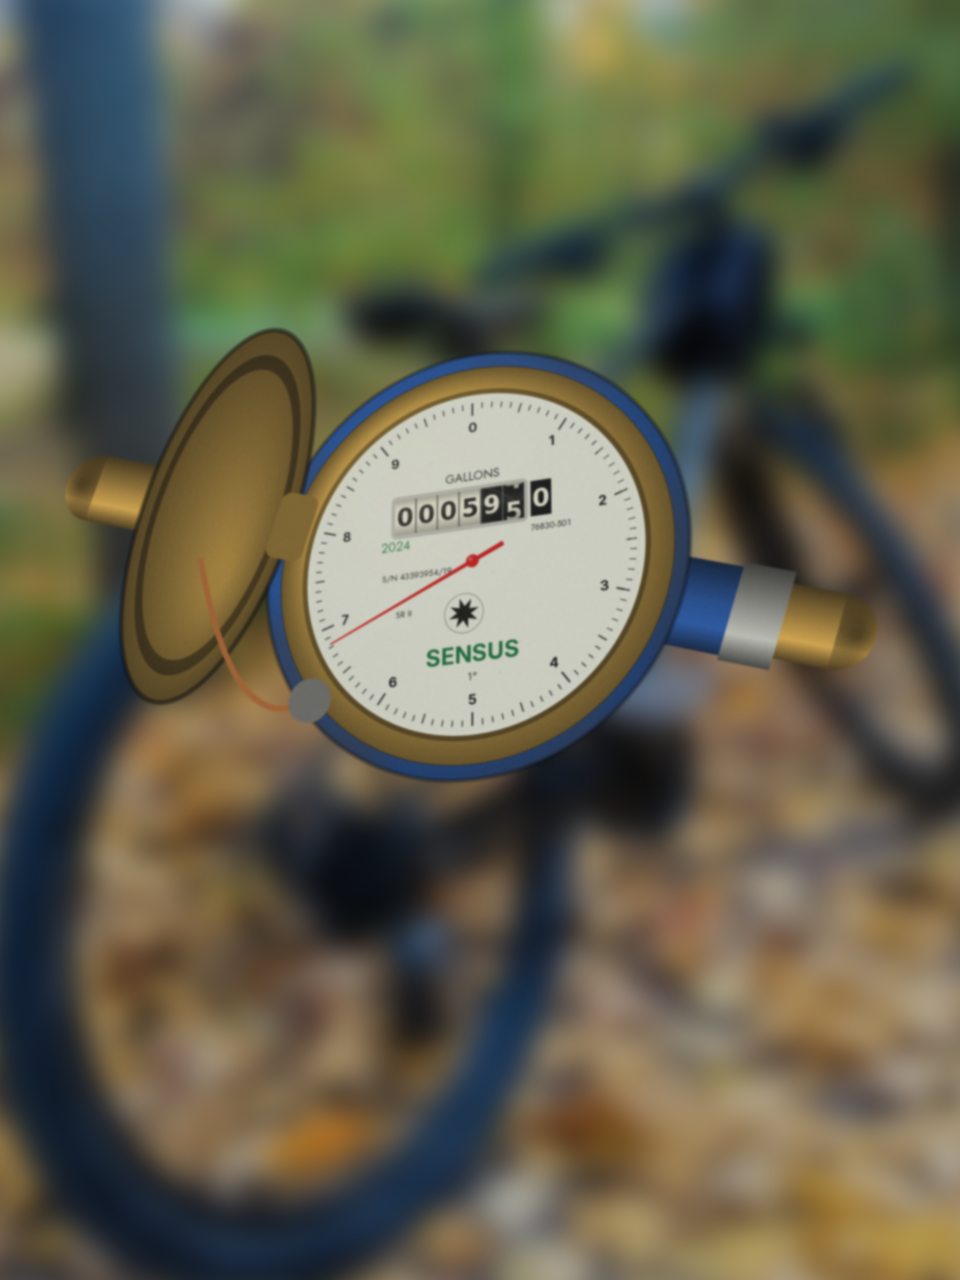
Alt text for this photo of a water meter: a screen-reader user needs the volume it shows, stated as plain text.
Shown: 5946.8 gal
